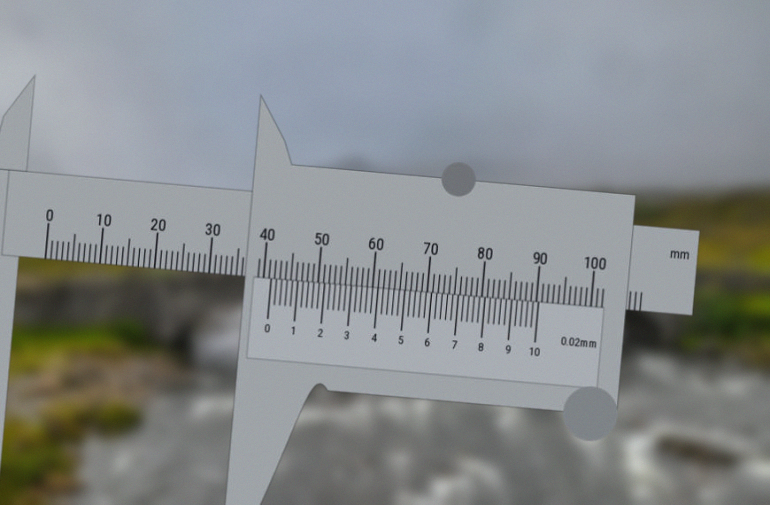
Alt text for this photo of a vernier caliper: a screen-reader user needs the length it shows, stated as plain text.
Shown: 41.4 mm
